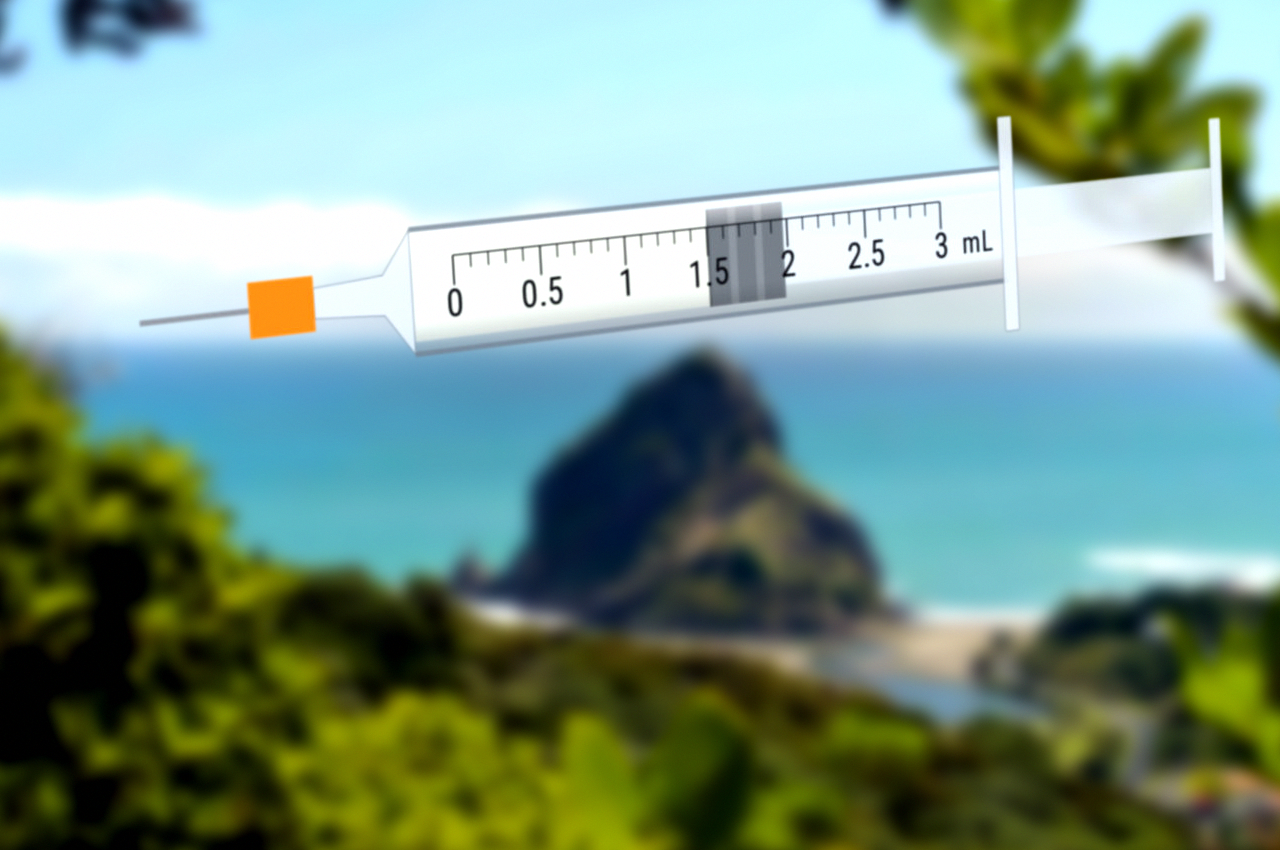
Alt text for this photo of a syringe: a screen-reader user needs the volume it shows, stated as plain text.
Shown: 1.5 mL
